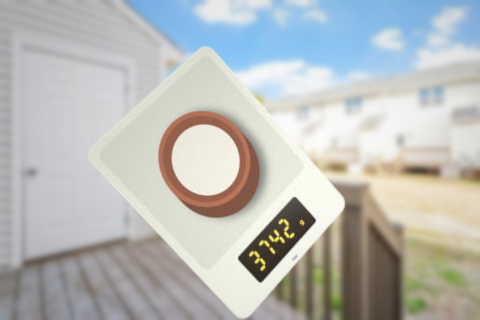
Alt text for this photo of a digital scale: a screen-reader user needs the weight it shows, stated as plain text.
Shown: 3742 g
